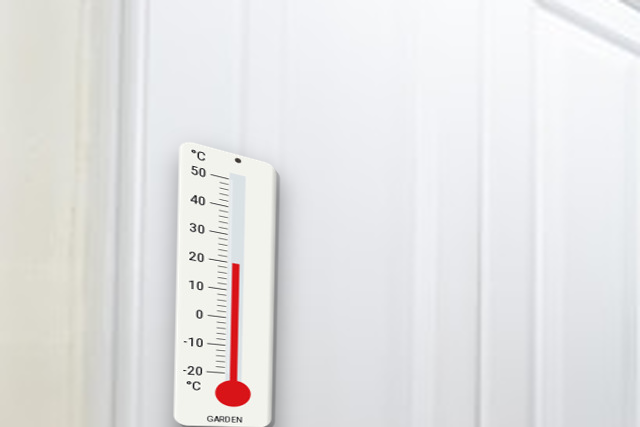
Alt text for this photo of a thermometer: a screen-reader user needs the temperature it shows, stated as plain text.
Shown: 20 °C
